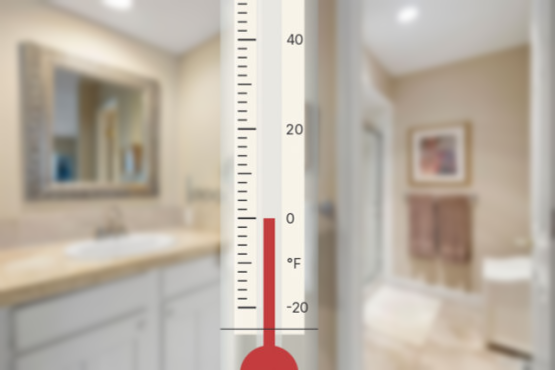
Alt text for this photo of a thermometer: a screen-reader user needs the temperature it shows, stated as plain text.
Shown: 0 °F
